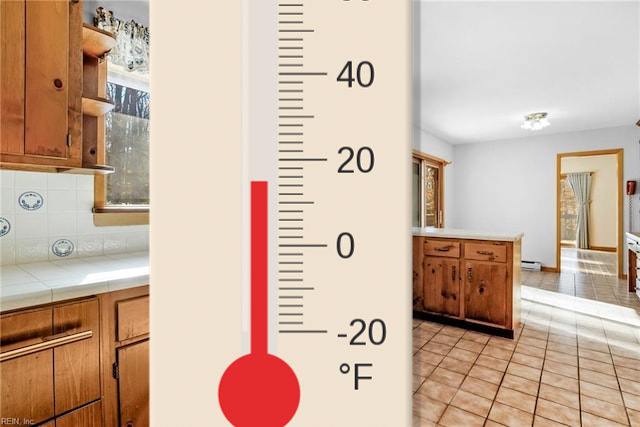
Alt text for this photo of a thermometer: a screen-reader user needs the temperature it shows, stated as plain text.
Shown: 15 °F
